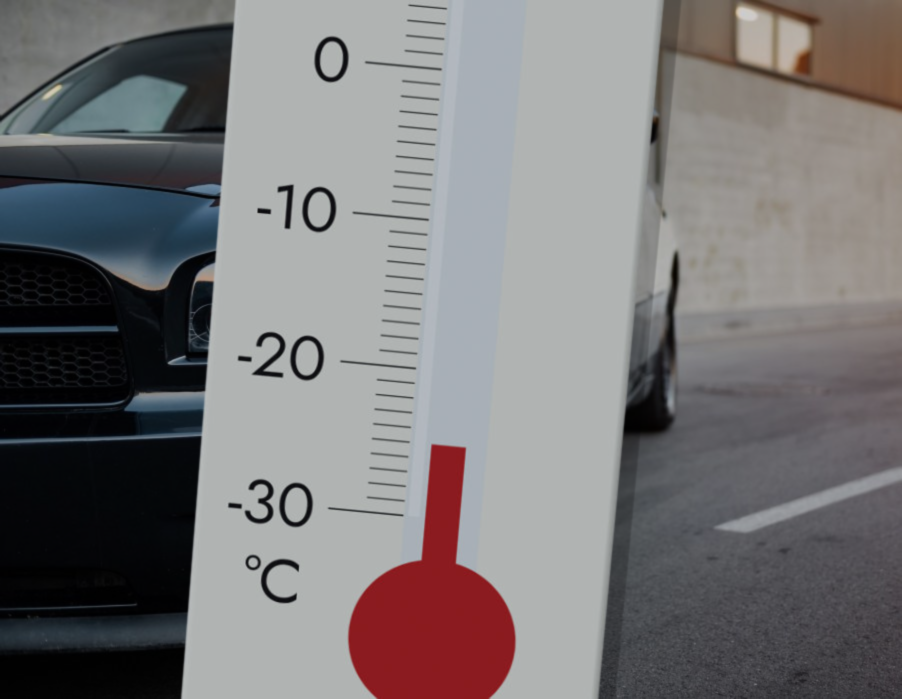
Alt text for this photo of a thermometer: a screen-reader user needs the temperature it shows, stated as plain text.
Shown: -25 °C
